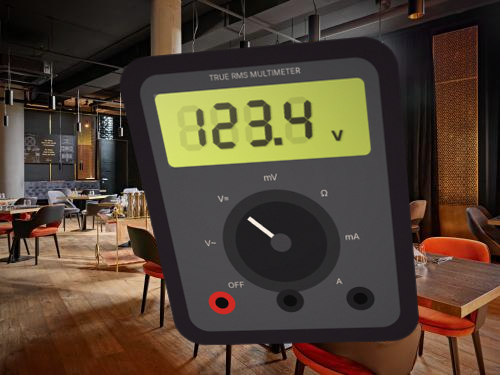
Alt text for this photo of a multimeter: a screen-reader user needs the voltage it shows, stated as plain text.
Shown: 123.4 V
